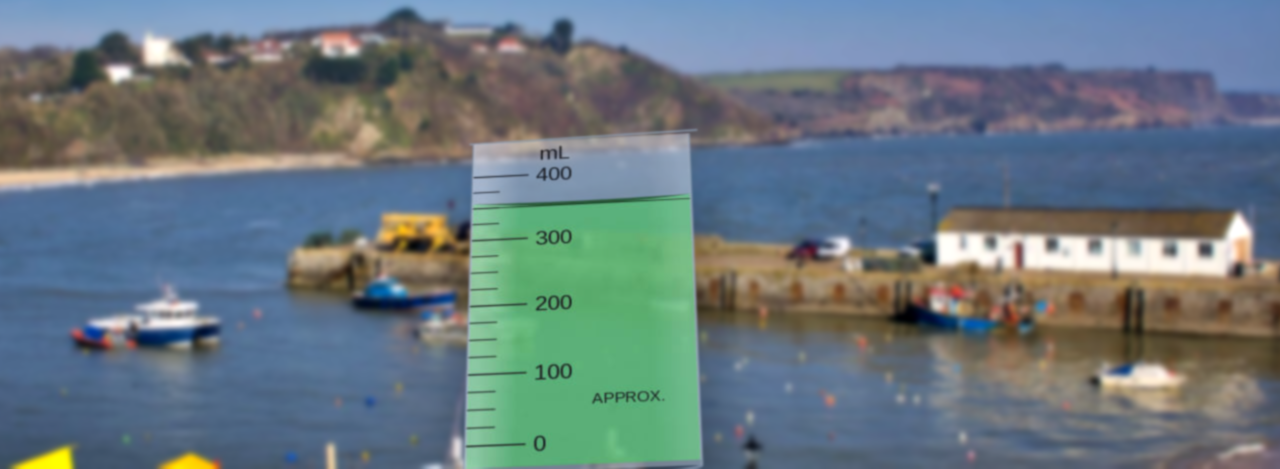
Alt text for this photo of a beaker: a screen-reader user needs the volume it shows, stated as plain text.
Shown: 350 mL
